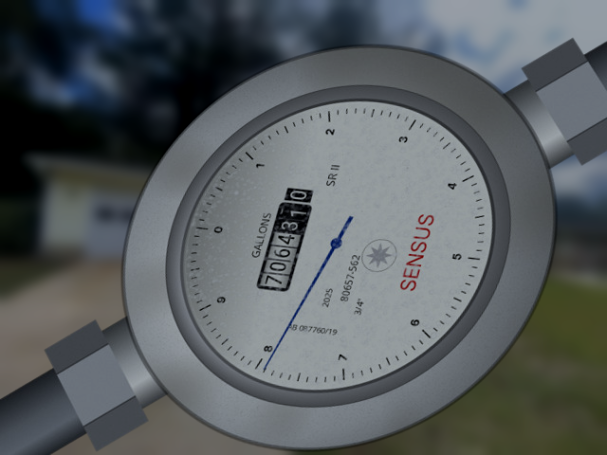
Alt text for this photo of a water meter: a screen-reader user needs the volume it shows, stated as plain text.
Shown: 7064307.9 gal
